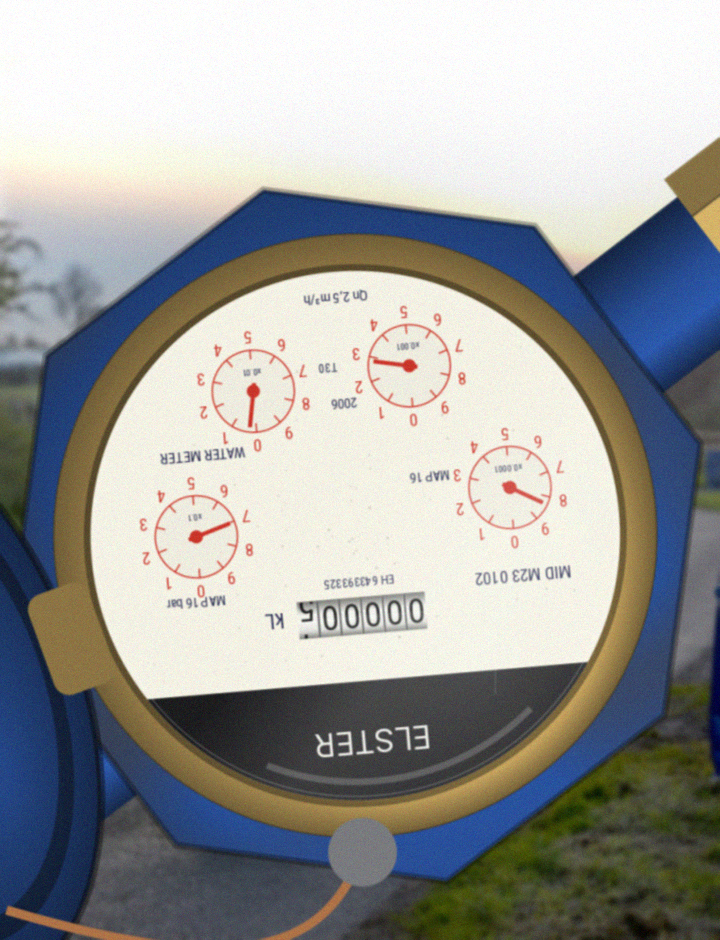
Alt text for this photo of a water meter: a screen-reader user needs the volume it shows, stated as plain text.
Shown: 4.7028 kL
